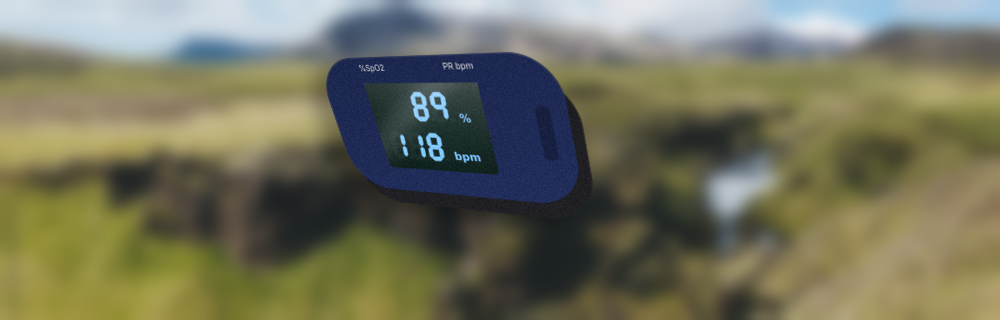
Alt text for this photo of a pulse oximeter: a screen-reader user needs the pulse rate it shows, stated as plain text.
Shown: 118 bpm
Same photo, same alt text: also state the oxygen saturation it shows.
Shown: 89 %
